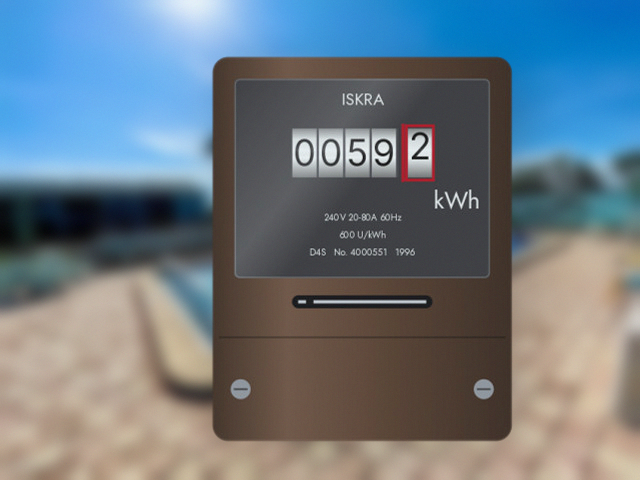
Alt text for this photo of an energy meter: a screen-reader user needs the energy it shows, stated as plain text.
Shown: 59.2 kWh
